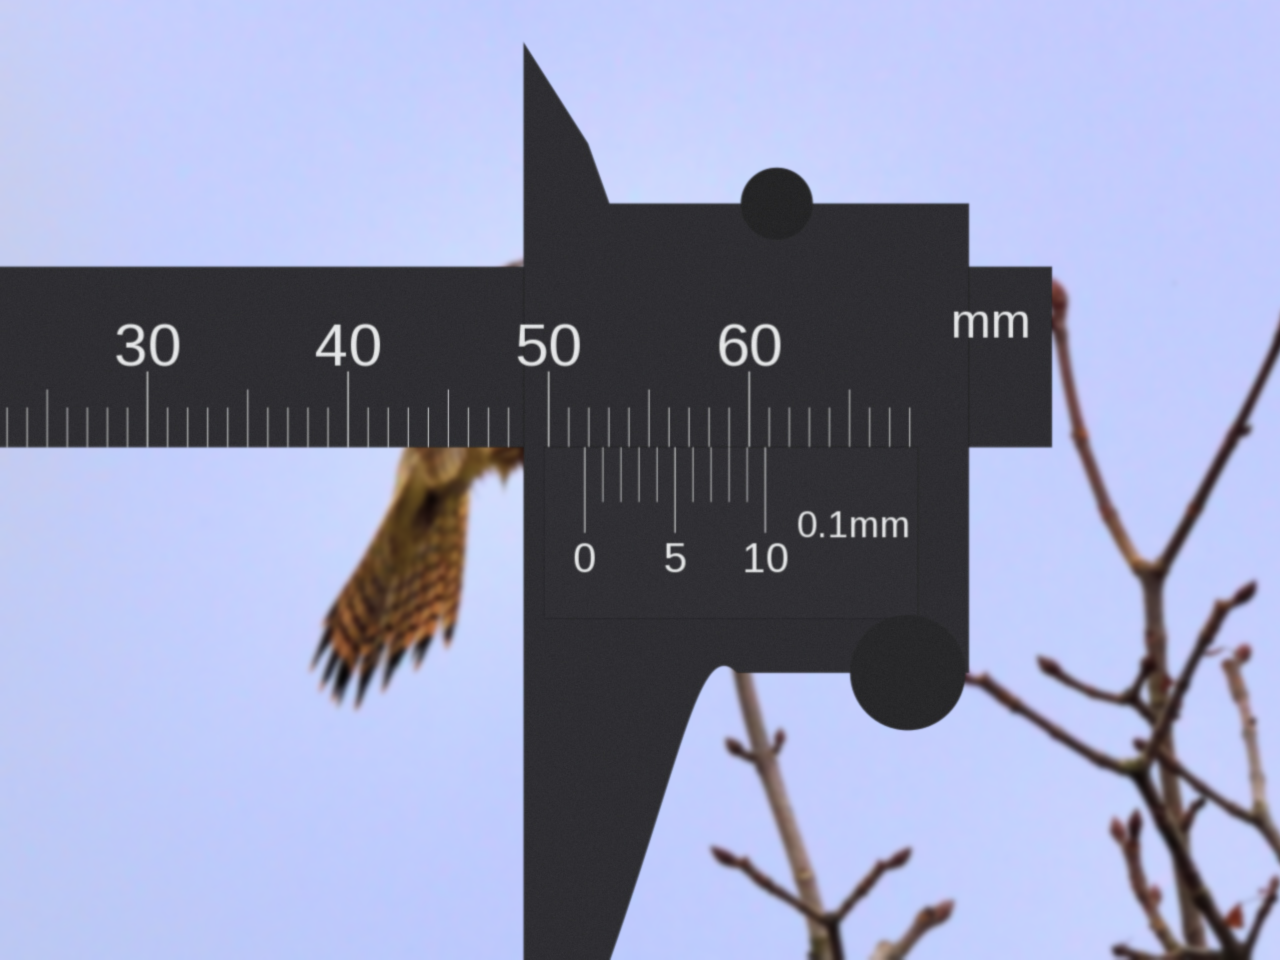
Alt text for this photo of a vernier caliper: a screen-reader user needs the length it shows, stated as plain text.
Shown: 51.8 mm
